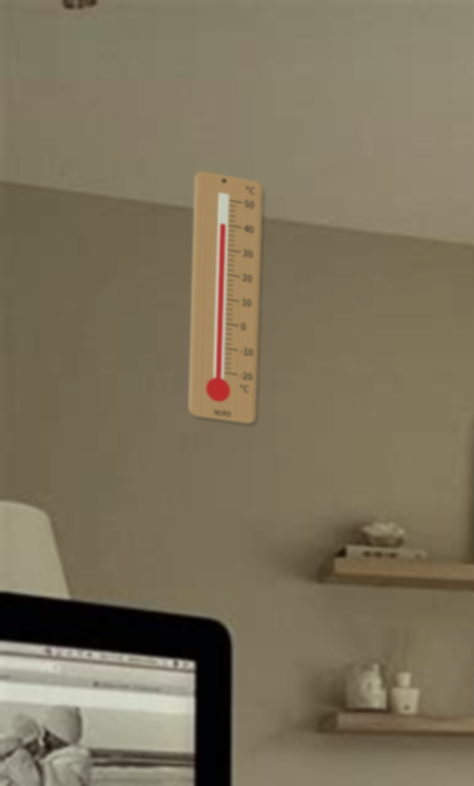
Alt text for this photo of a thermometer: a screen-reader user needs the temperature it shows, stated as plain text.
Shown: 40 °C
